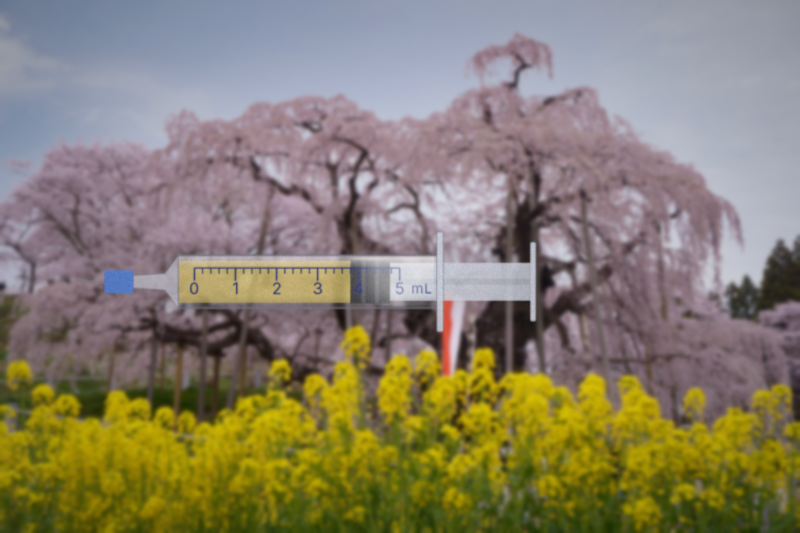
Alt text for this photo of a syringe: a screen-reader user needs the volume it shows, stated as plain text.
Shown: 3.8 mL
